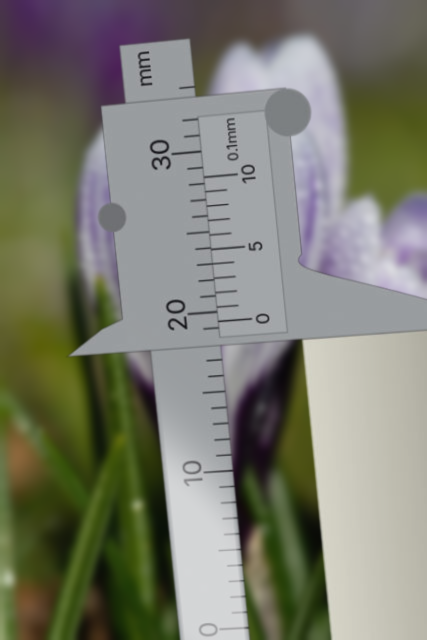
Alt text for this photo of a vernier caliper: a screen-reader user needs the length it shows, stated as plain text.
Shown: 19.4 mm
